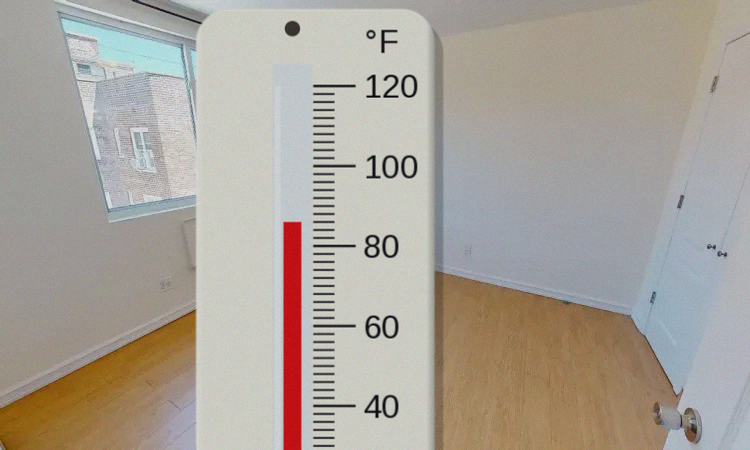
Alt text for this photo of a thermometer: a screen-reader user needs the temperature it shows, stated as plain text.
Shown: 86 °F
